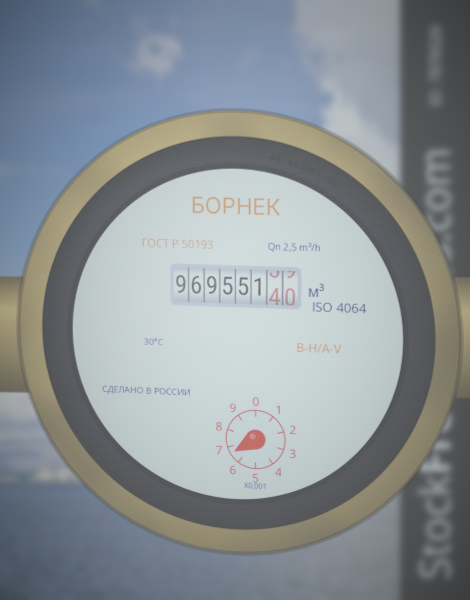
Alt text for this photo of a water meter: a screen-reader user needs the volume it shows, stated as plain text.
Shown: 969551.396 m³
